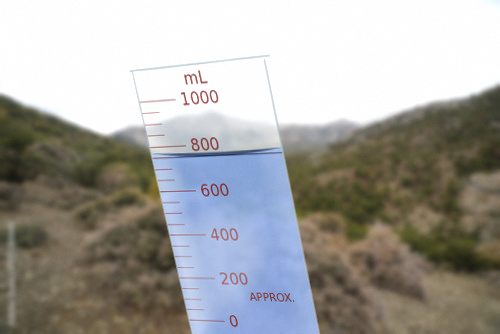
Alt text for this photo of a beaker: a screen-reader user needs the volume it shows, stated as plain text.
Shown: 750 mL
